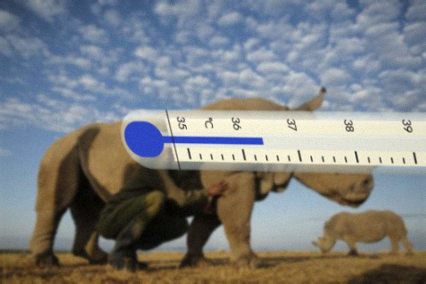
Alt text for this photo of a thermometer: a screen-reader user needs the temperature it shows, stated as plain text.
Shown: 36.4 °C
